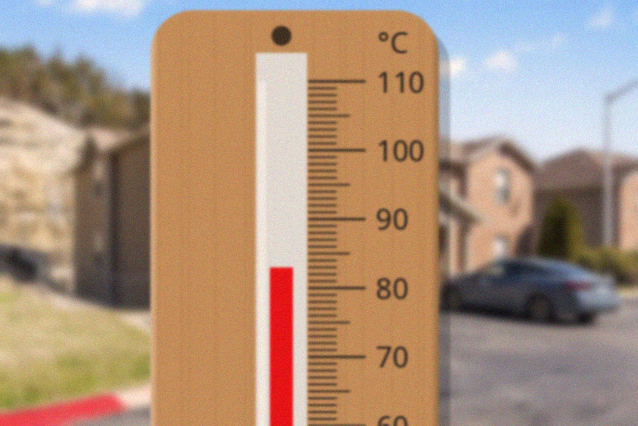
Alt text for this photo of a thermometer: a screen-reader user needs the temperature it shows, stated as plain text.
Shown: 83 °C
